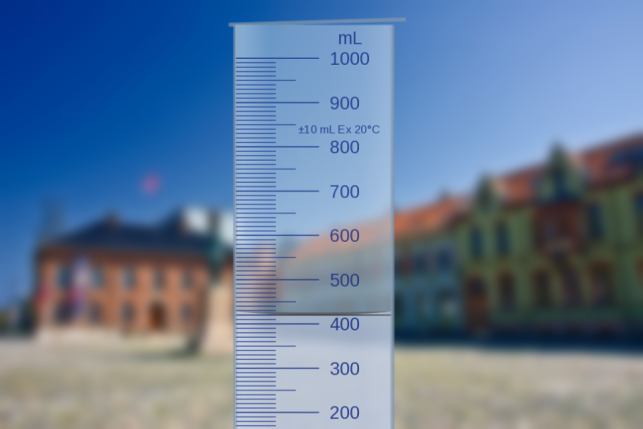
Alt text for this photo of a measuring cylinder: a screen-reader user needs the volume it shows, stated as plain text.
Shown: 420 mL
